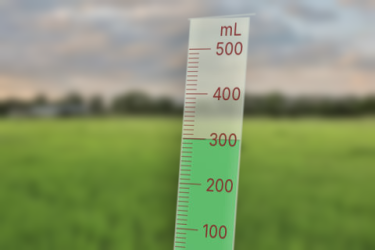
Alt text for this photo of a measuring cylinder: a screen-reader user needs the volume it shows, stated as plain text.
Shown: 300 mL
